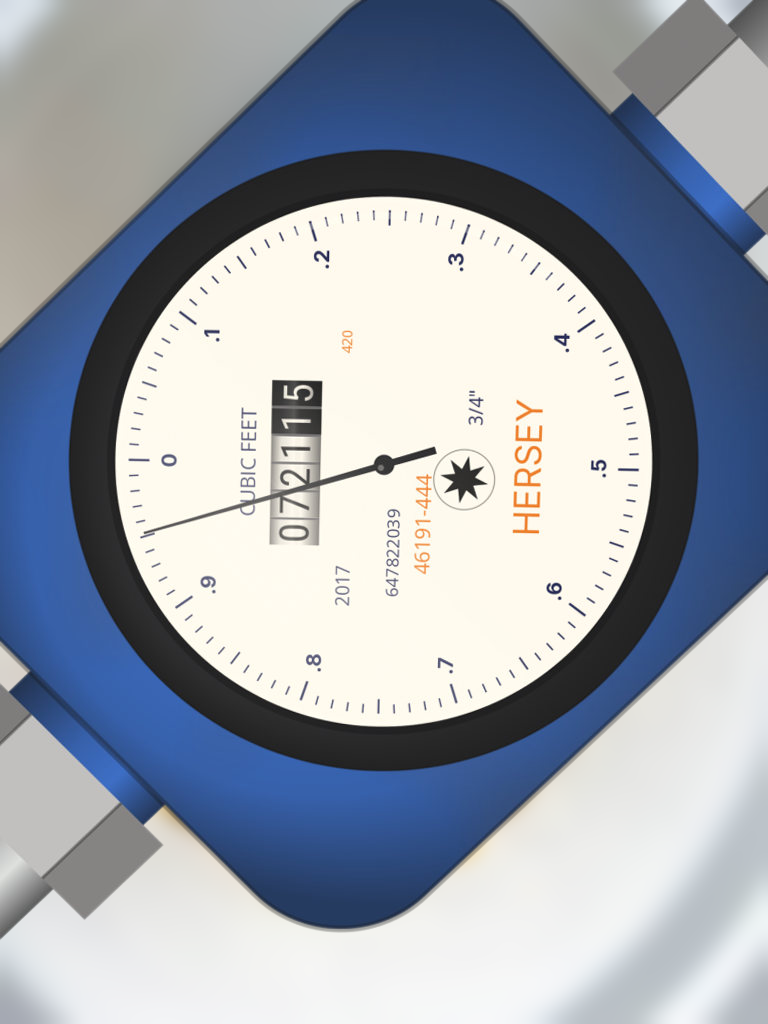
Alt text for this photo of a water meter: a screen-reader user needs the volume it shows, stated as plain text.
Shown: 72114.95 ft³
